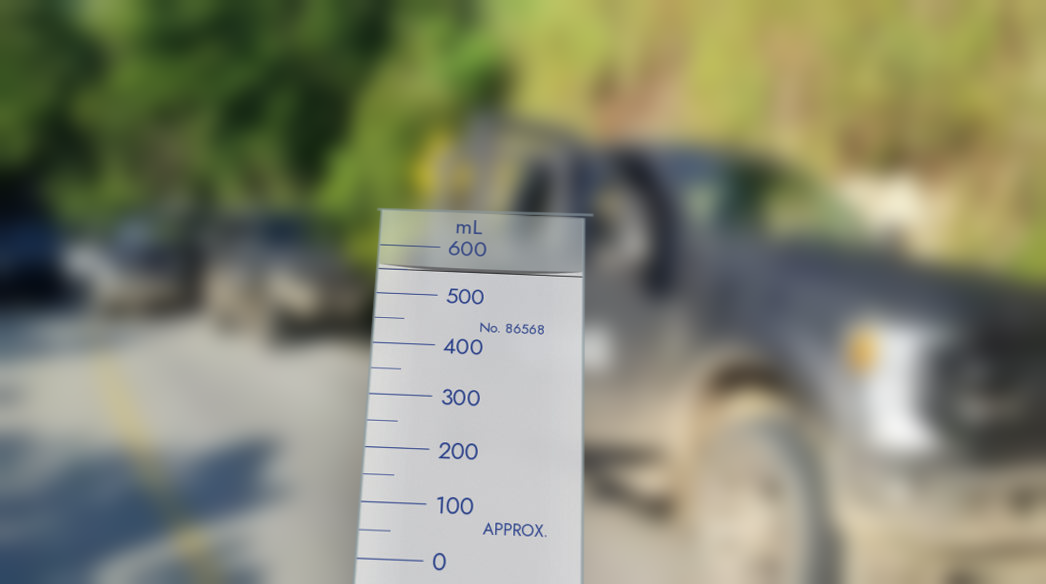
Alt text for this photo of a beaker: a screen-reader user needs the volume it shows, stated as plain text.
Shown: 550 mL
